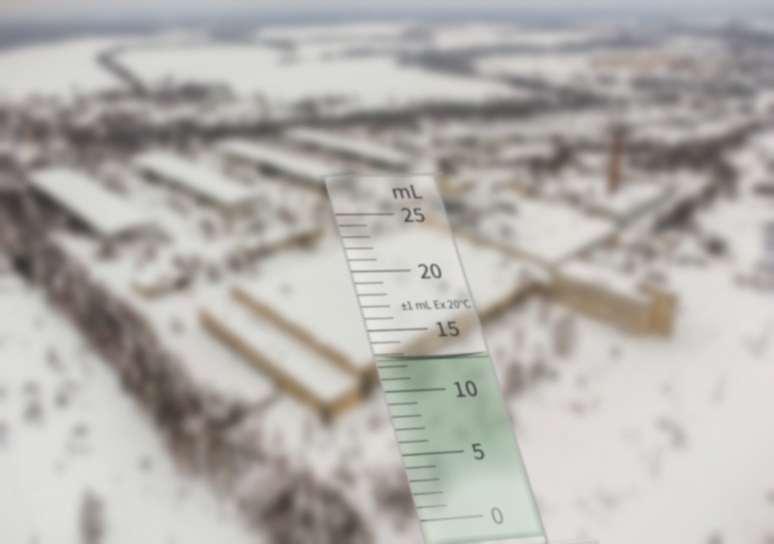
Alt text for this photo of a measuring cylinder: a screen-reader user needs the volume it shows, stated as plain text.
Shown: 12.5 mL
